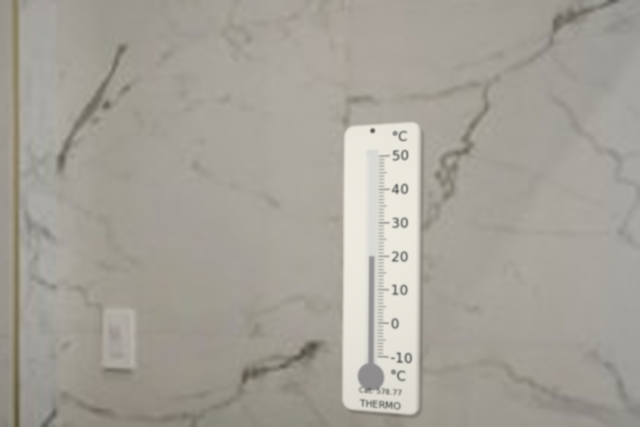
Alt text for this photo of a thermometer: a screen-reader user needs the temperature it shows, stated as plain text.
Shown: 20 °C
